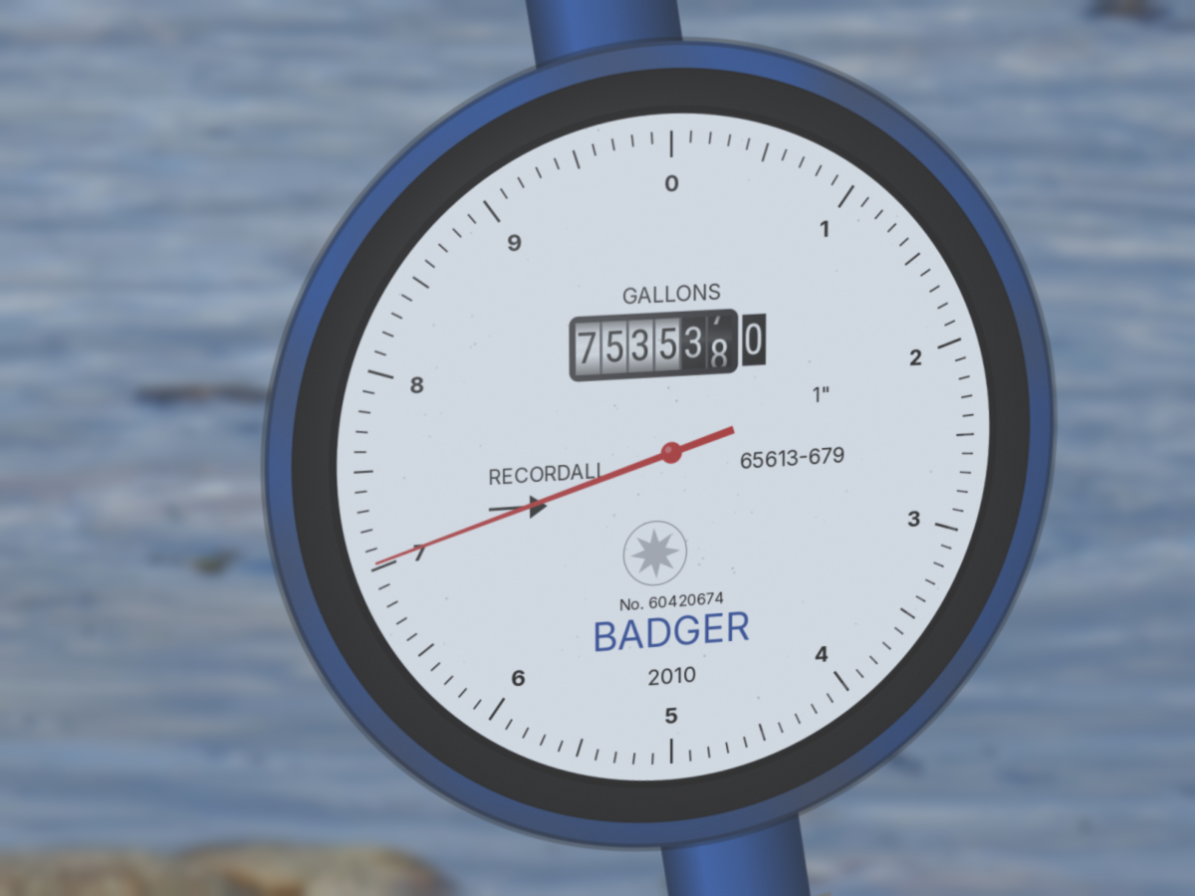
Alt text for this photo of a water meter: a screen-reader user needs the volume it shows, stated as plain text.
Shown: 7535377.0 gal
